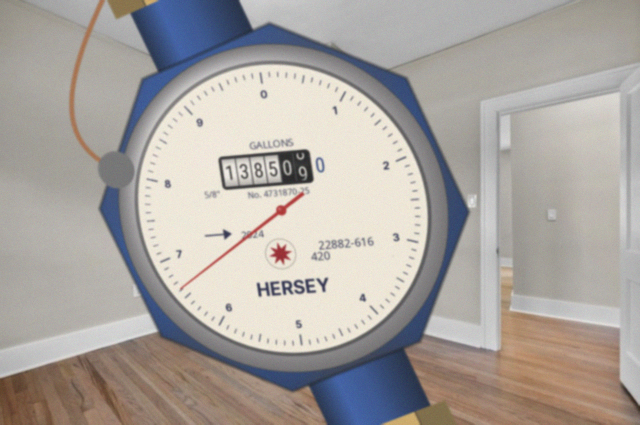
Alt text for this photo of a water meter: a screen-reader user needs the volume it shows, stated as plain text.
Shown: 1385086.6 gal
